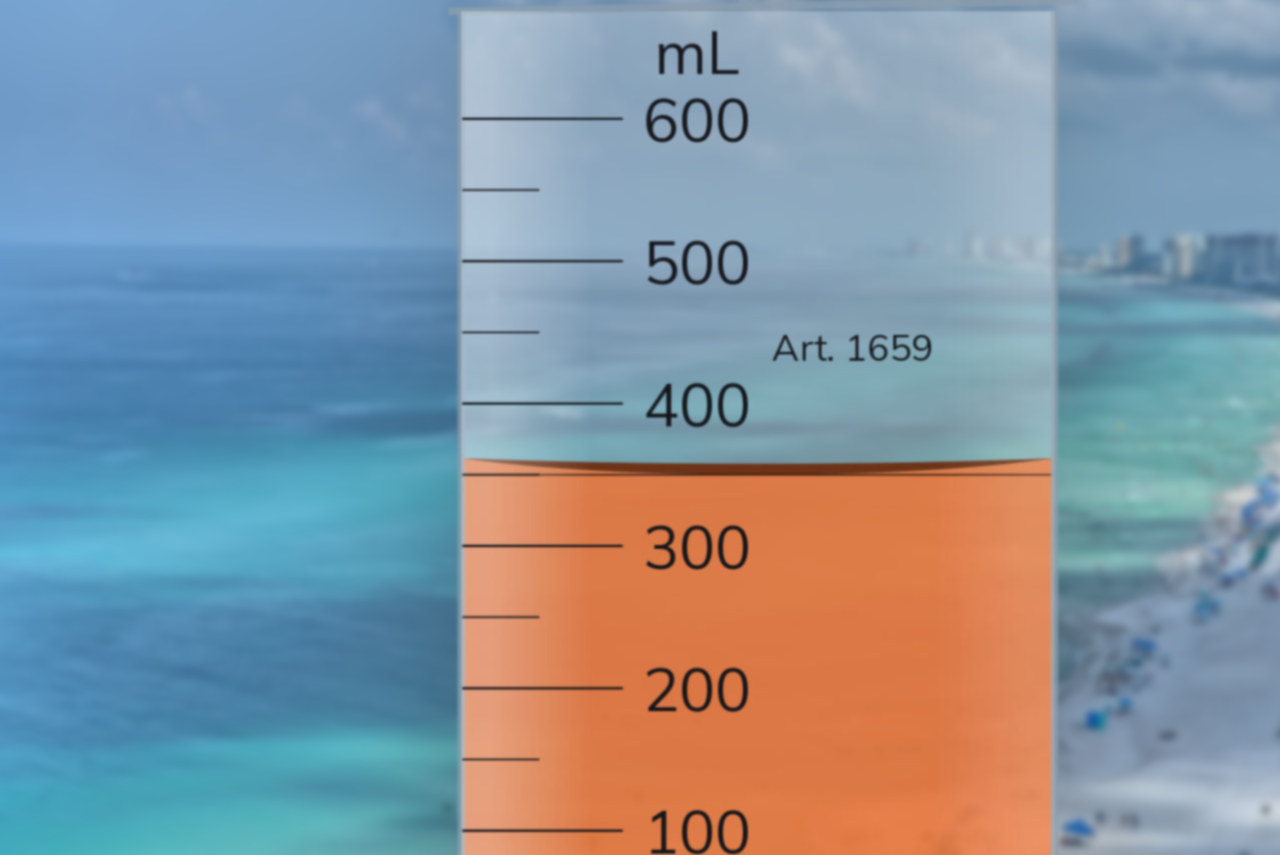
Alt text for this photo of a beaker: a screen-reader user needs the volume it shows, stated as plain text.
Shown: 350 mL
